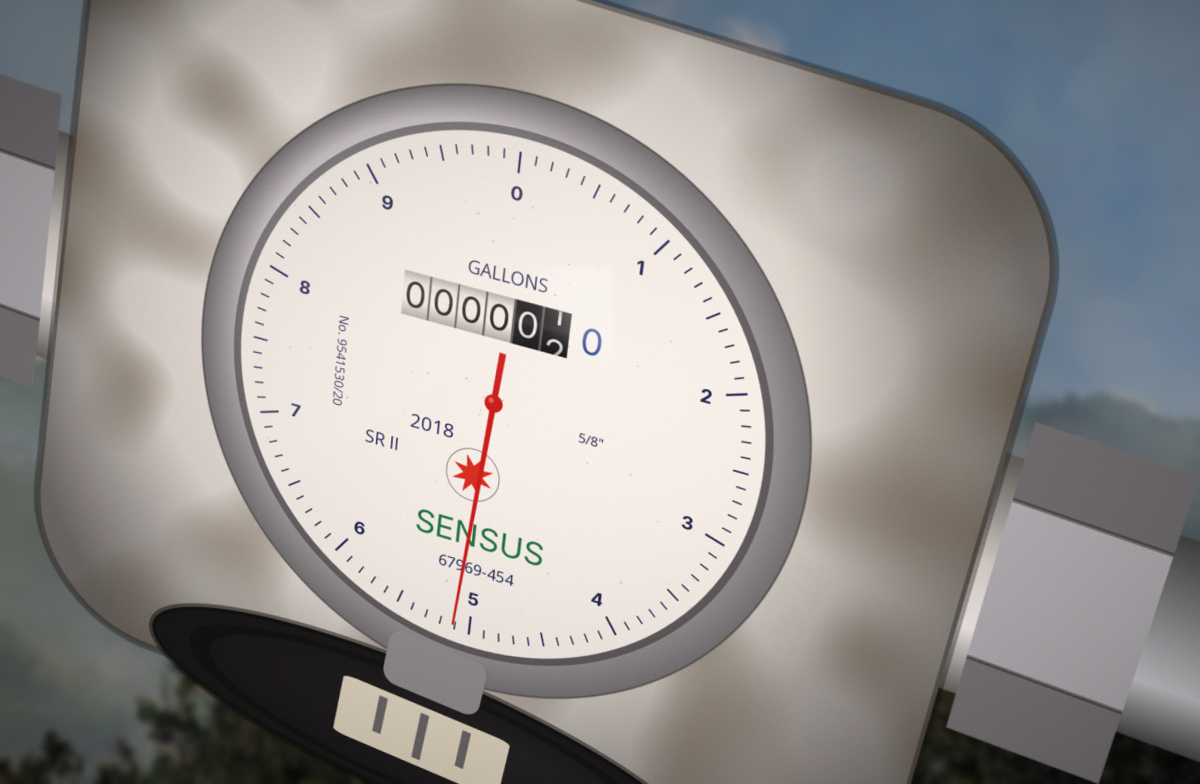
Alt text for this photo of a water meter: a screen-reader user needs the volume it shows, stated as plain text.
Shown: 15.1 gal
